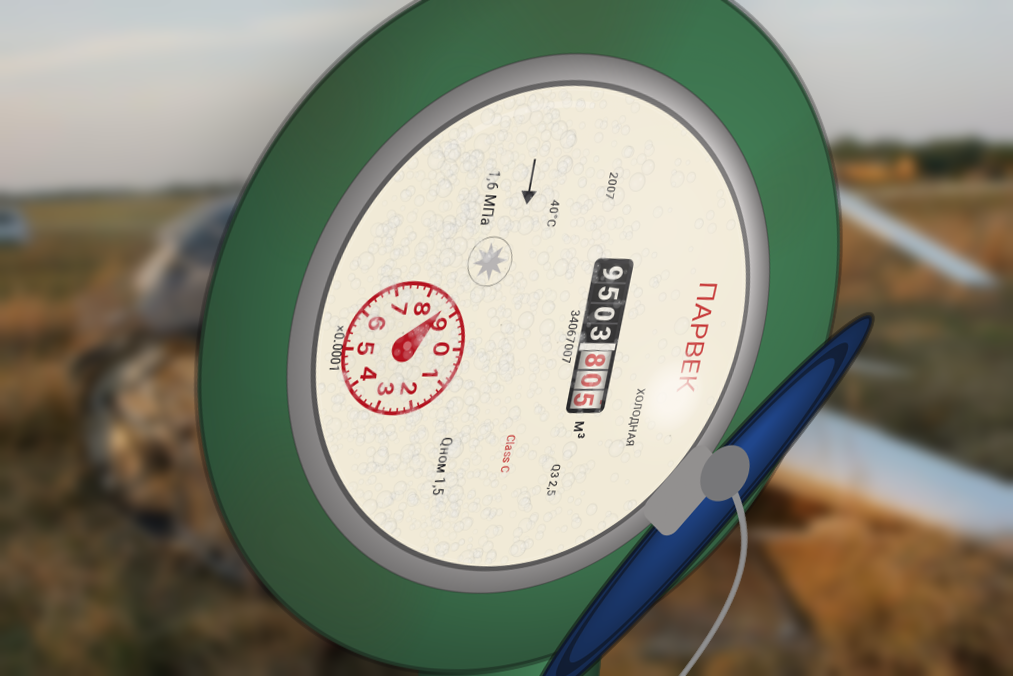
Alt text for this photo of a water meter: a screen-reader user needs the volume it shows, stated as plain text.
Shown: 9503.8048 m³
